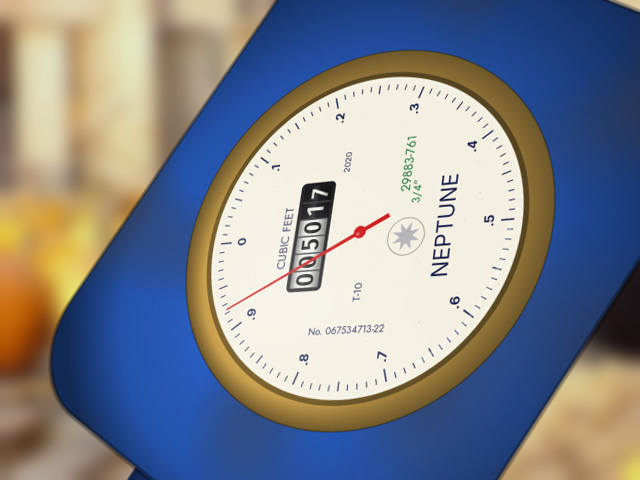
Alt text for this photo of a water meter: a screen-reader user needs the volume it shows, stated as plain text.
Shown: 5016.92 ft³
